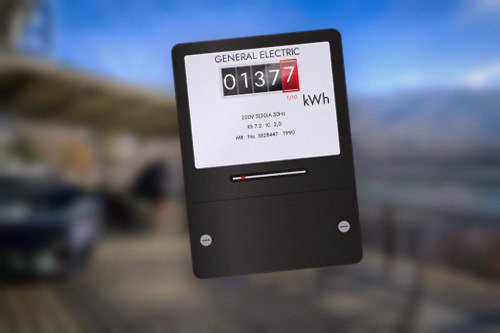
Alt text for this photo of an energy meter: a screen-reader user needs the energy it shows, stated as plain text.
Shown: 137.7 kWh
